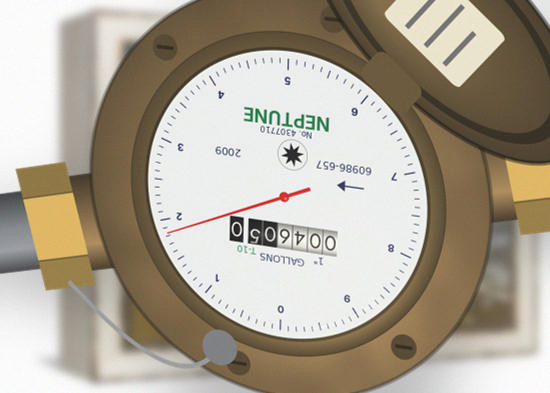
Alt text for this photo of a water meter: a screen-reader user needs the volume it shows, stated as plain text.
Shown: 46051.8 gal
